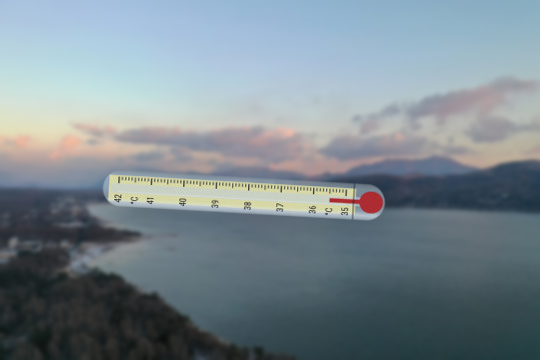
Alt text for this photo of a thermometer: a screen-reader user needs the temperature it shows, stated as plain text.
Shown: 35.5 °C
